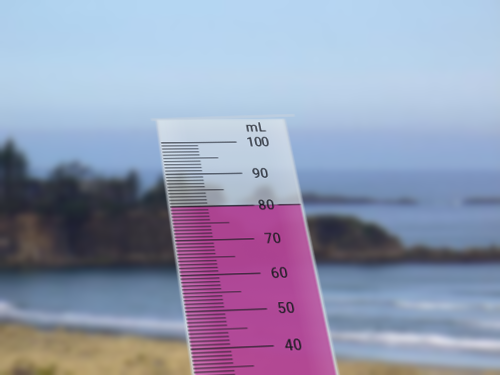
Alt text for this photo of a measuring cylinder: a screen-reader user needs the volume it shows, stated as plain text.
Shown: 80 mL
